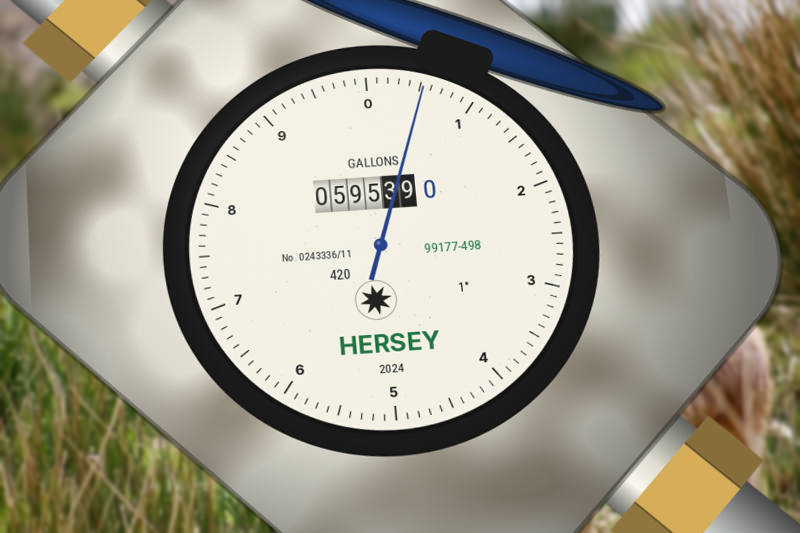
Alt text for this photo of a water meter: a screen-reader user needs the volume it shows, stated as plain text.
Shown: 595390.5 gal
